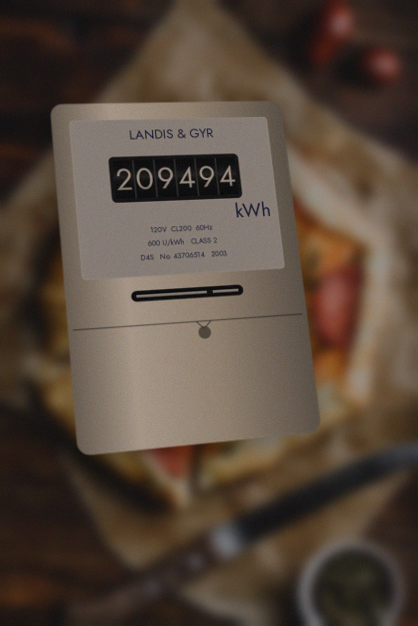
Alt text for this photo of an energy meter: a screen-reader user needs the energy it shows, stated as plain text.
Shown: 209494 kWh
